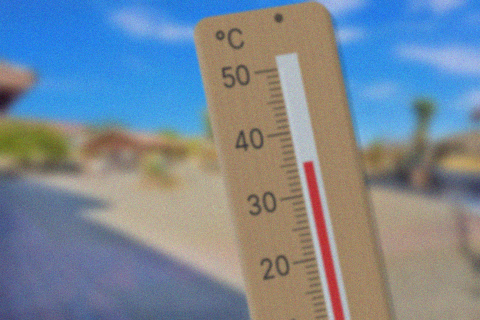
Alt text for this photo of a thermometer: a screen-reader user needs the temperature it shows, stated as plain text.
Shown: 35 °C
